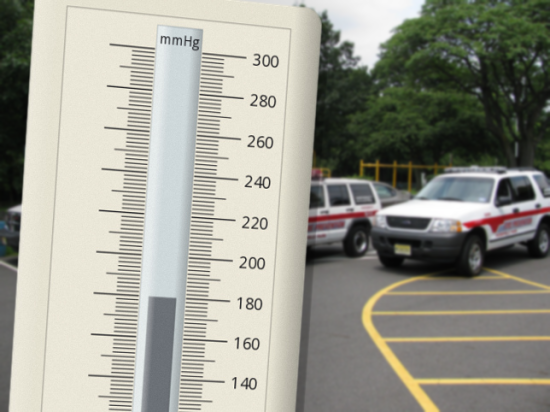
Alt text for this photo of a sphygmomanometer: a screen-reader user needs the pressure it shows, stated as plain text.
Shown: 180 mmHg
